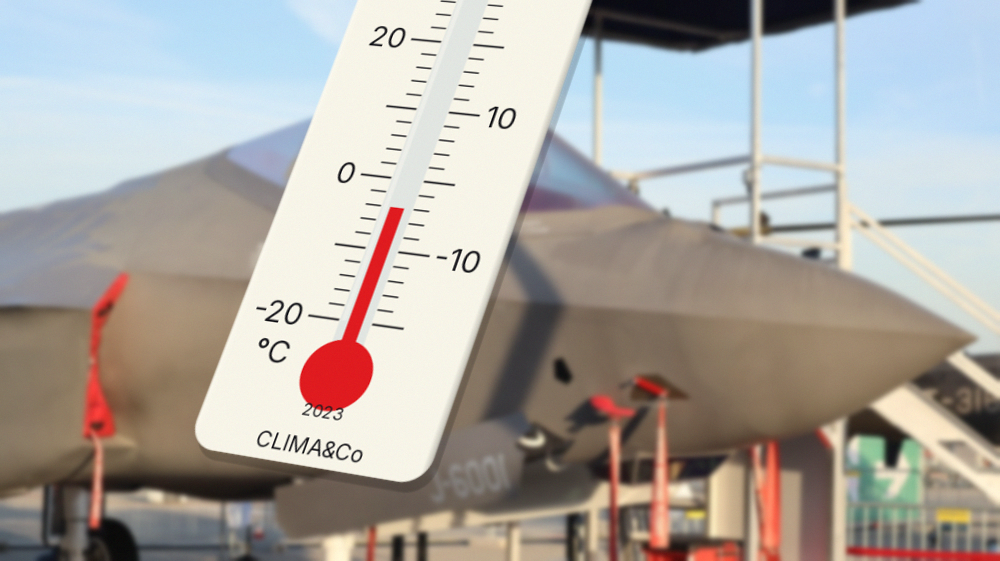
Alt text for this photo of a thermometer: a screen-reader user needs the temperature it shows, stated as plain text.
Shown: -4 °C
